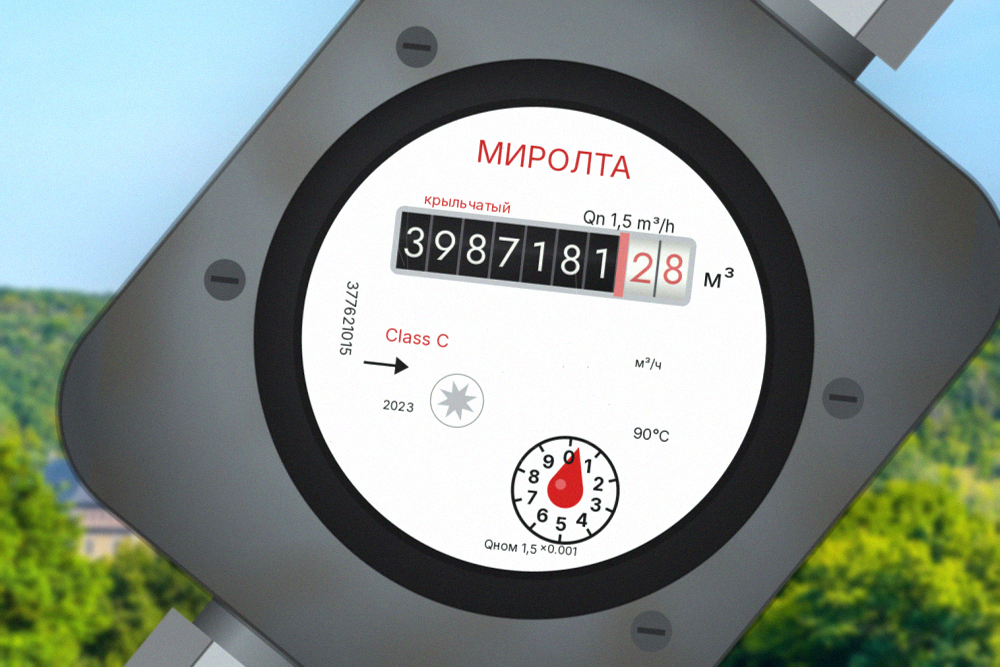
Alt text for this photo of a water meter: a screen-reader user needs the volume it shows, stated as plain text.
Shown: 3987181.280 m³
